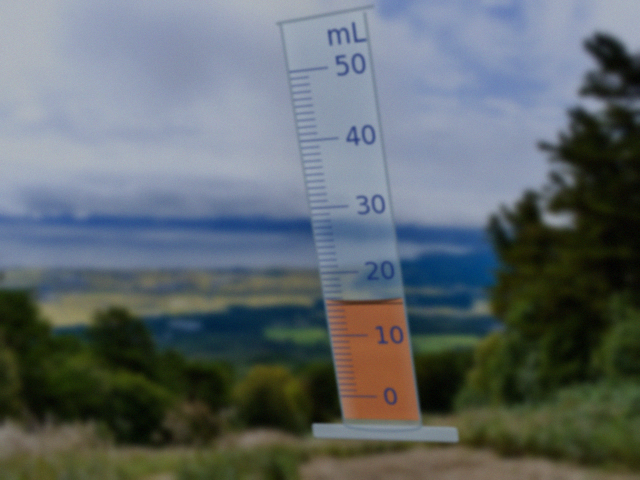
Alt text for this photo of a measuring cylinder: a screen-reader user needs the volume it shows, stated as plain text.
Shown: 15 mL
